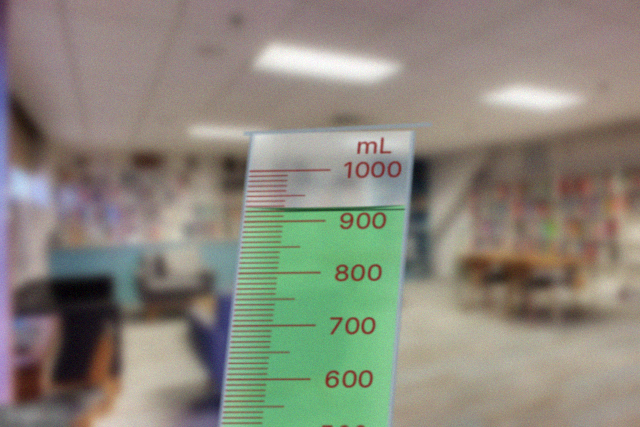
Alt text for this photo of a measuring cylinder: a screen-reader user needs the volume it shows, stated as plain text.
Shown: 920 mL
